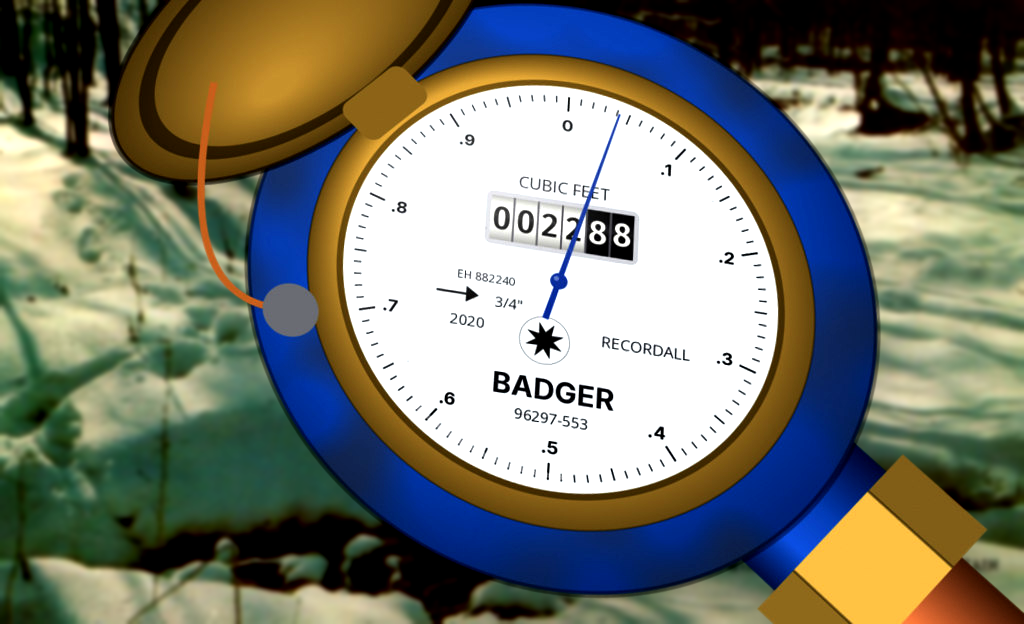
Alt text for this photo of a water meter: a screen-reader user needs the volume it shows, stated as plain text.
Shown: 2288.04 ft³
